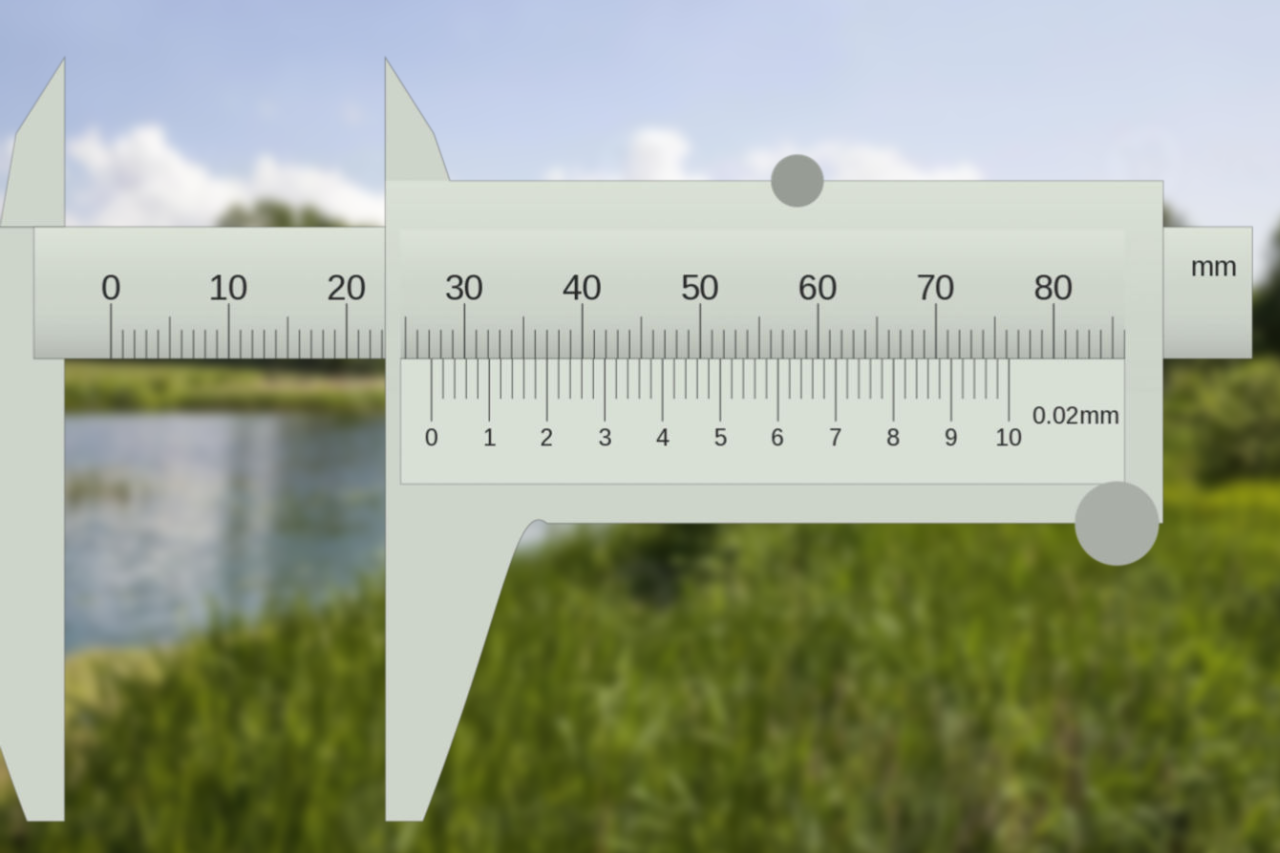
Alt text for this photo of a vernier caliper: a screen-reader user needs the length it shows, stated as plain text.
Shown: 27.2 mm
